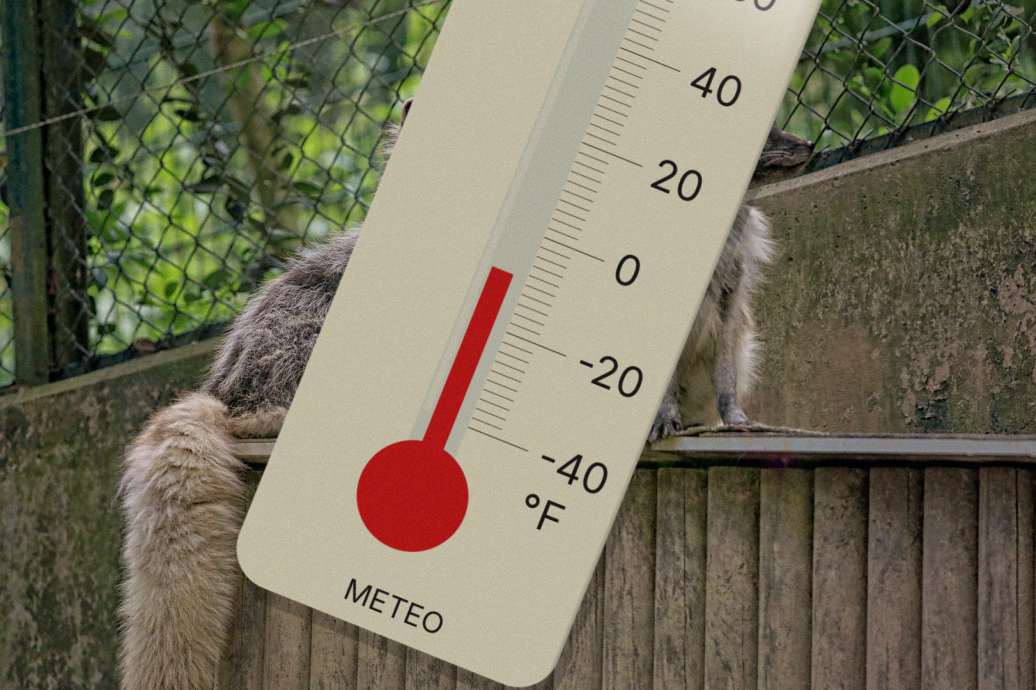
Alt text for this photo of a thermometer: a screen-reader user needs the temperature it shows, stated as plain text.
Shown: -9 °F
